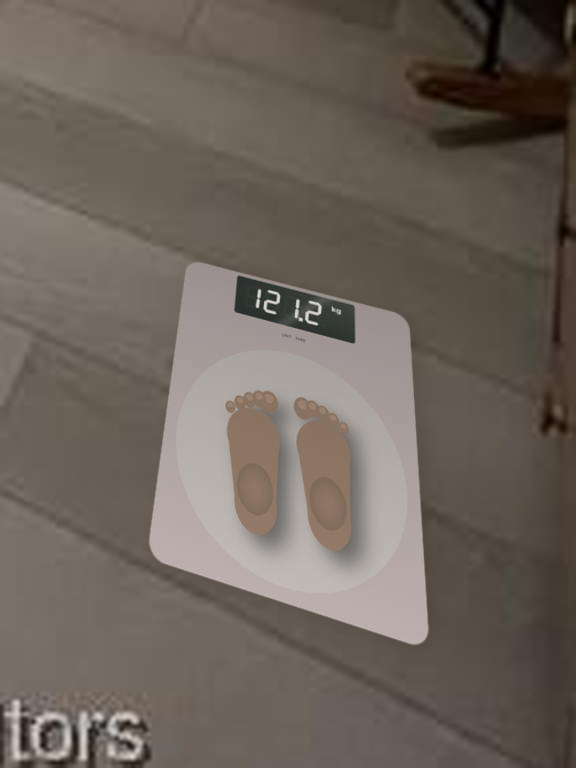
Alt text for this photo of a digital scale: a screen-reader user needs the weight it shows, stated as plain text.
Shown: 121.2 kg
